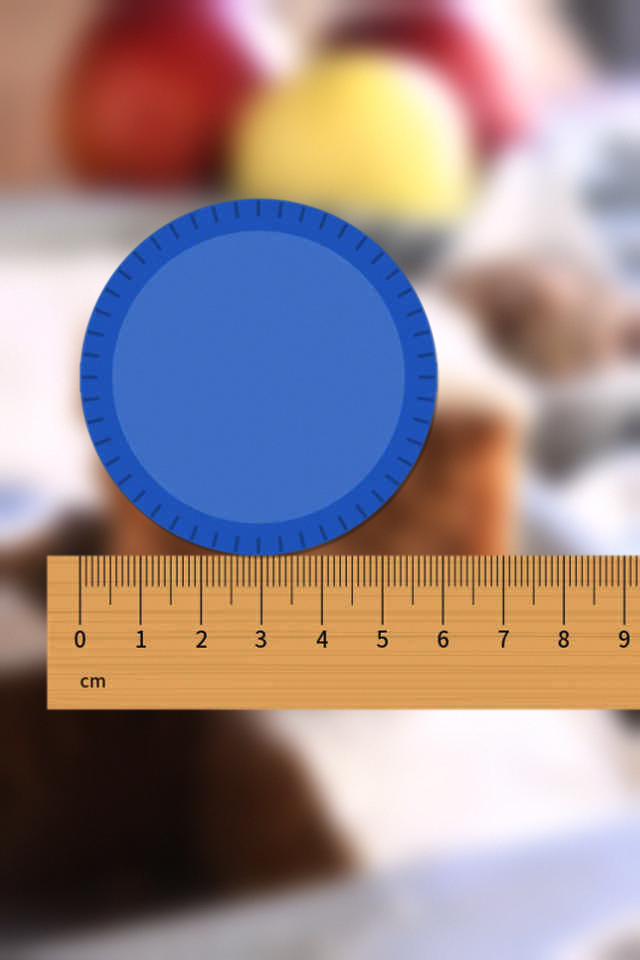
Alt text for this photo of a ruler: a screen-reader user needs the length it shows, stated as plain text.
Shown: 5.9 cm
